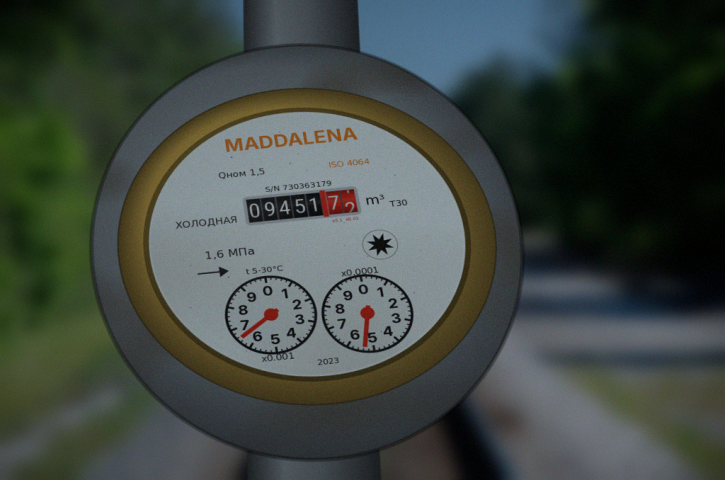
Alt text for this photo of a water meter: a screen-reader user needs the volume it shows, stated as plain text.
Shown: 9451.7165 m³
